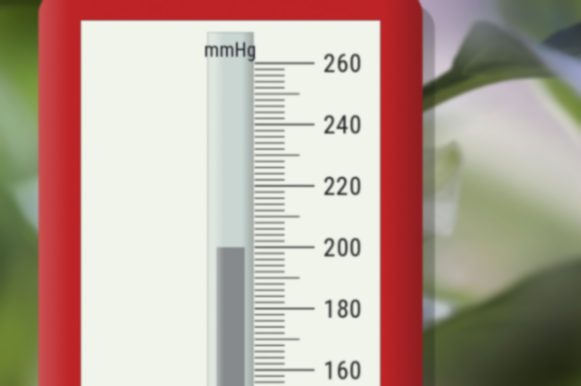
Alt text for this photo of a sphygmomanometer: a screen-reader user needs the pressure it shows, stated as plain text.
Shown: 200 mmHg
